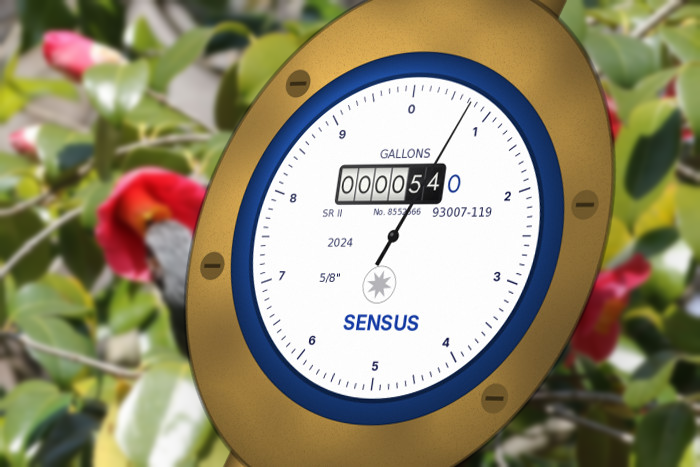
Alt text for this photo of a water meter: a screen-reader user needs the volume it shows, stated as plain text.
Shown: 540.7 gal
